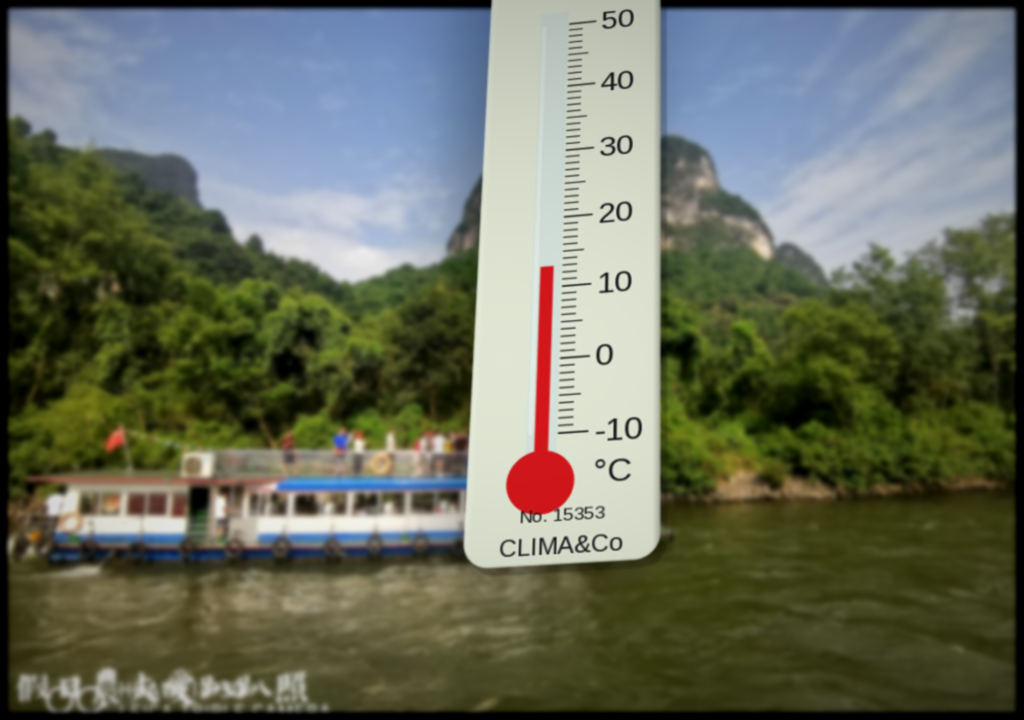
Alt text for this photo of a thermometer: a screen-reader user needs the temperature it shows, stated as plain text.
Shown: 13 °C
